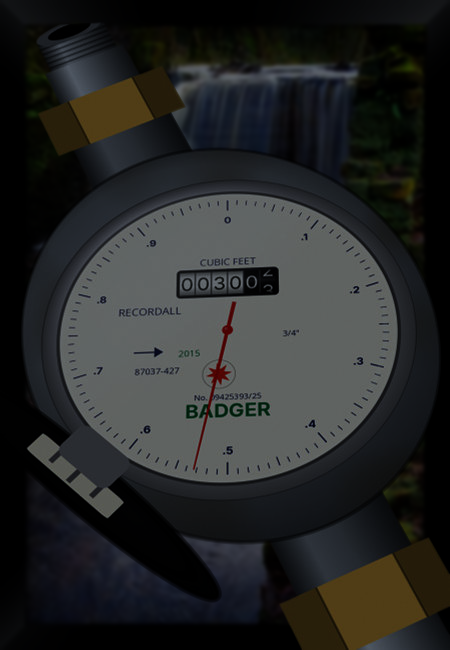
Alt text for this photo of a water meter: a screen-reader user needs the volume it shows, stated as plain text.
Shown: 3002.53 ft³
